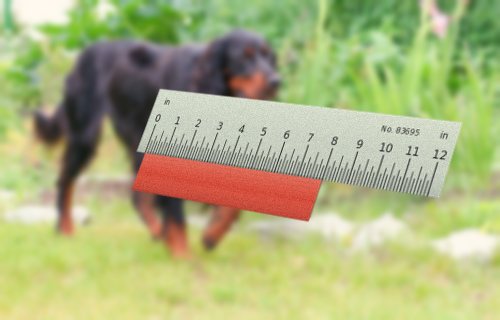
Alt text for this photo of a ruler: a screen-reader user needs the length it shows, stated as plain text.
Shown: 8 in
